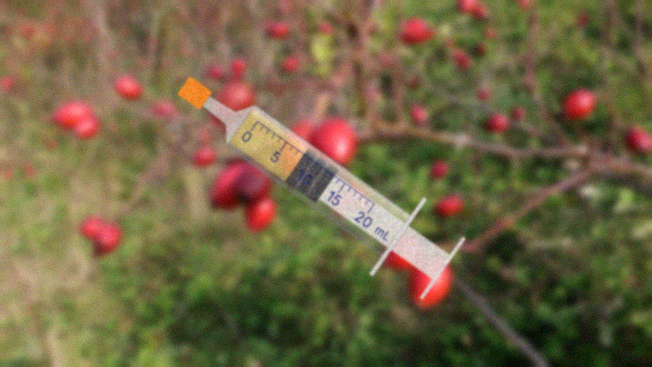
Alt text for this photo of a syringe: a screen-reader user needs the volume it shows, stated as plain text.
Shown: 8 mL
